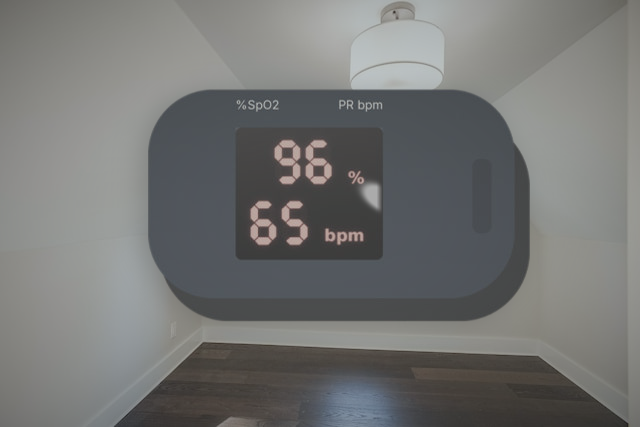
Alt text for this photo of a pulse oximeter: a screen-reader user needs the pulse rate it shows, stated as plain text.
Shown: 65 bpm
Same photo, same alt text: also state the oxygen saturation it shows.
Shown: 96 %
